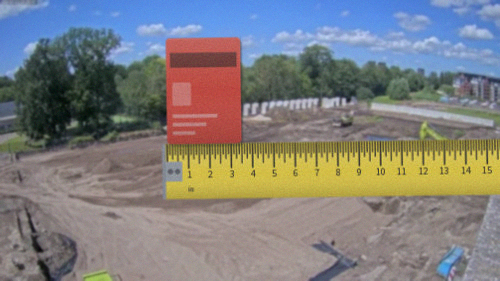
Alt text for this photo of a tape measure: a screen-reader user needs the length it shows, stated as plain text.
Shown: 3.5 in
